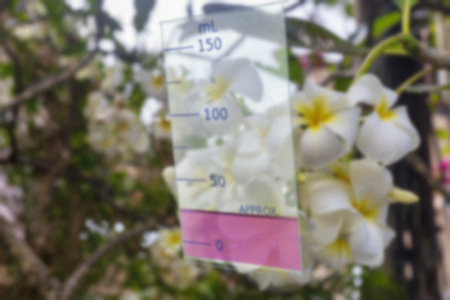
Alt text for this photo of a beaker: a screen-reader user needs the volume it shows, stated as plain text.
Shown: 25 mL
